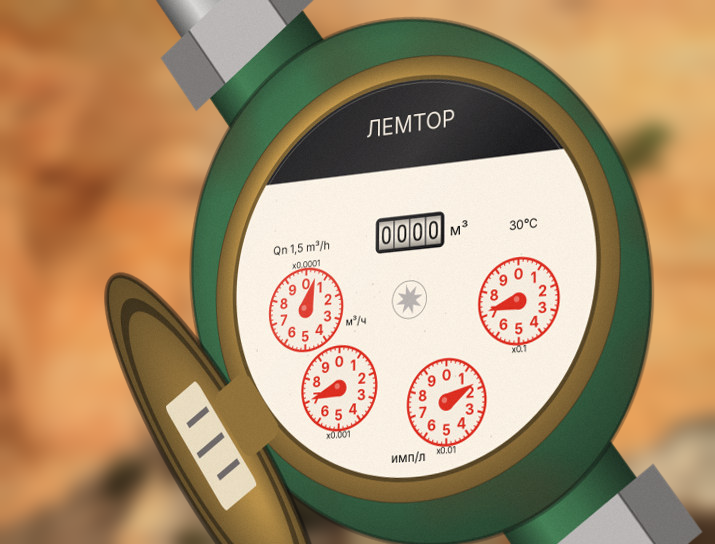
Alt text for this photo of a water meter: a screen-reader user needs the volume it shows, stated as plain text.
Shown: 0.7170 m³
